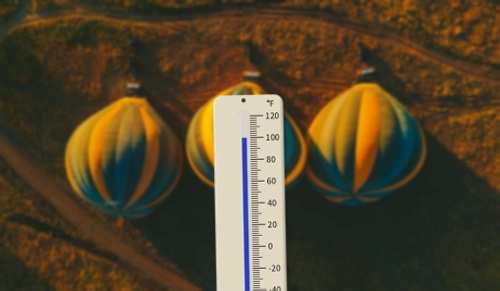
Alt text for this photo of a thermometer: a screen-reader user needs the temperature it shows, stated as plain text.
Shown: 100 °F
